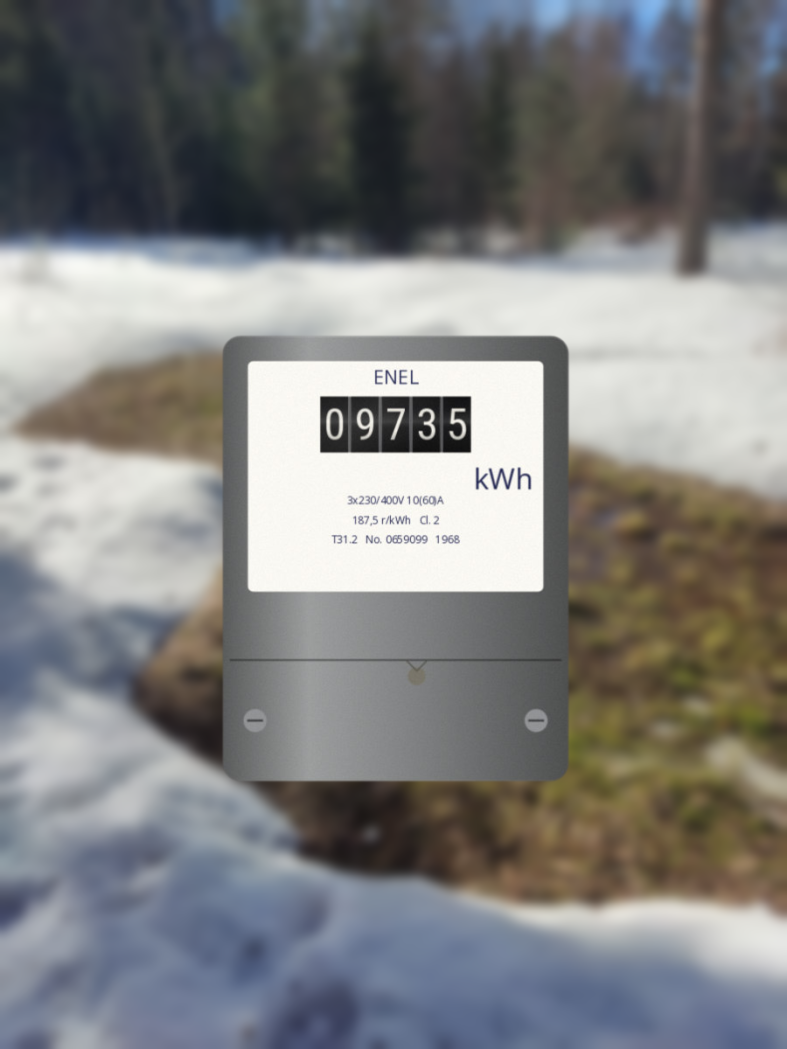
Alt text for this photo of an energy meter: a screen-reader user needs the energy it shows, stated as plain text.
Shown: 9735 kWh
